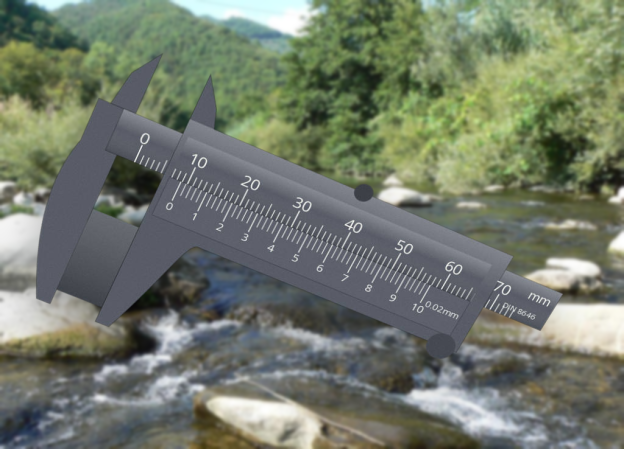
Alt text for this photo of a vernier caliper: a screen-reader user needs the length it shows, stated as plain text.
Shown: 8.8 mm
